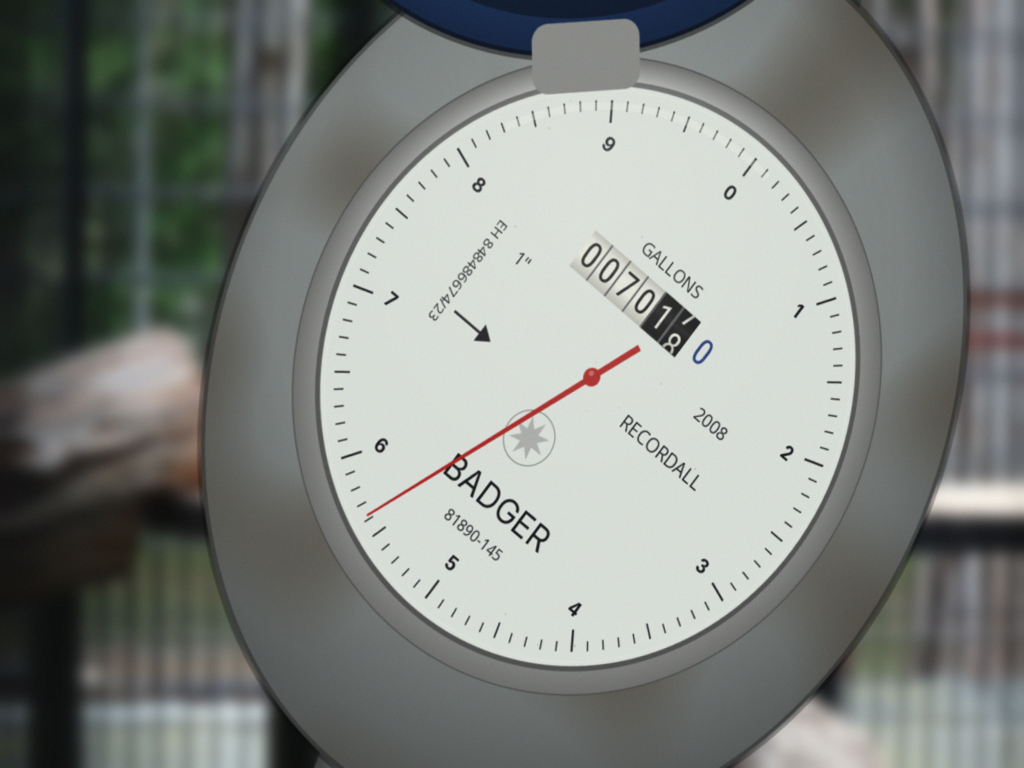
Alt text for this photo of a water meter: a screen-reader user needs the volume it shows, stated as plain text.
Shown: 70175.6 gal
